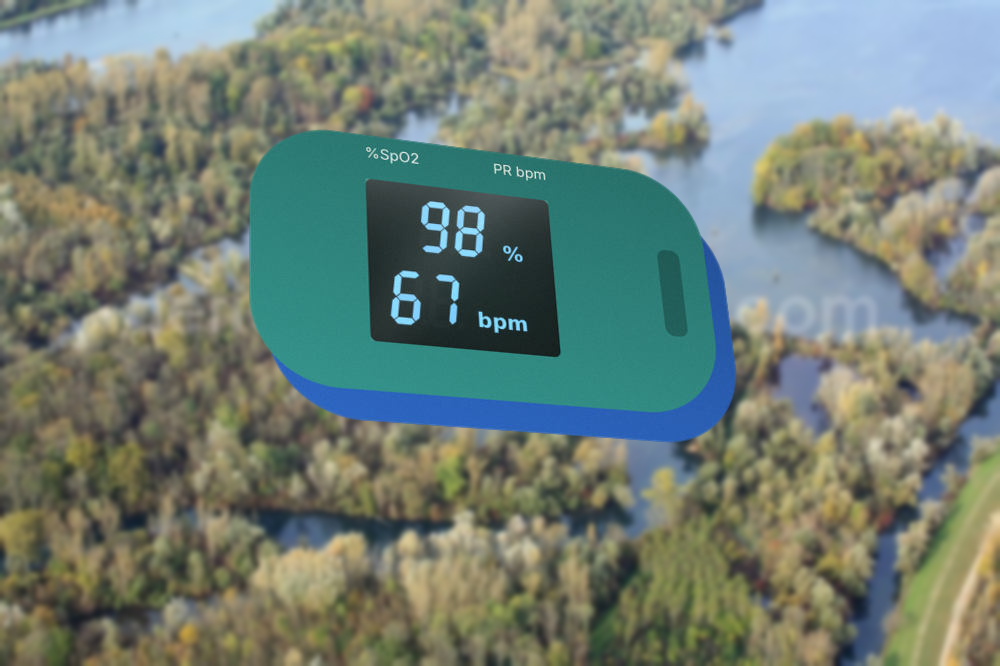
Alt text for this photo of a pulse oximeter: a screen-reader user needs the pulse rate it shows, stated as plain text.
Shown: 67 bpm
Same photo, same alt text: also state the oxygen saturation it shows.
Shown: 98 %
